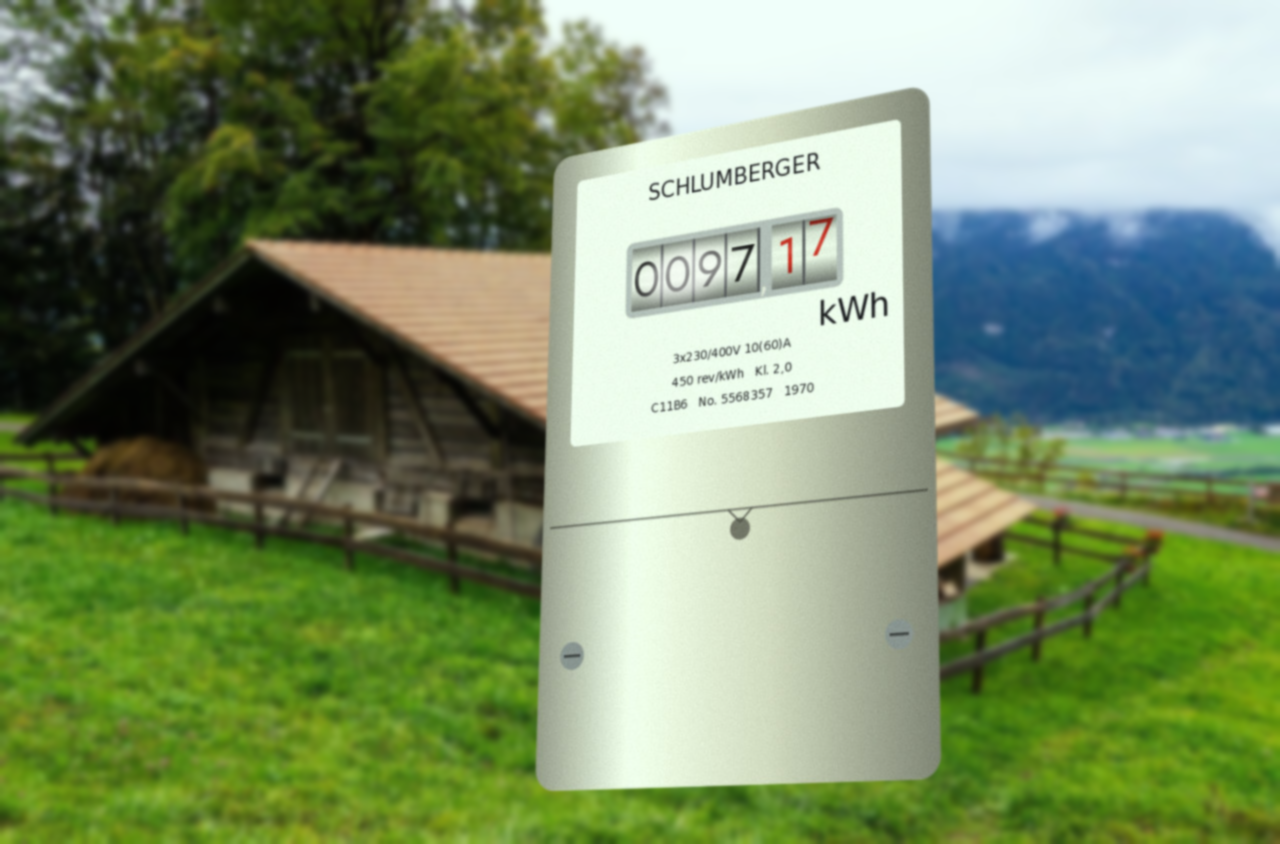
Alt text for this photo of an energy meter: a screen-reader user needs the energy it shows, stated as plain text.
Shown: 97.17 kWh
